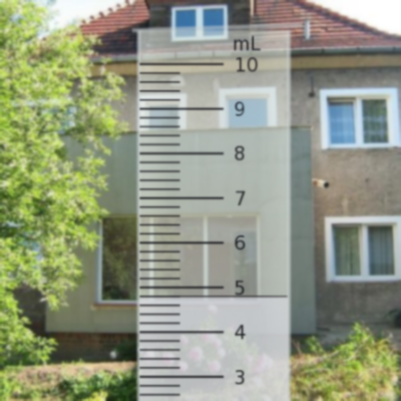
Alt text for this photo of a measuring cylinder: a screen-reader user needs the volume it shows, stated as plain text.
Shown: 4.8 mL
